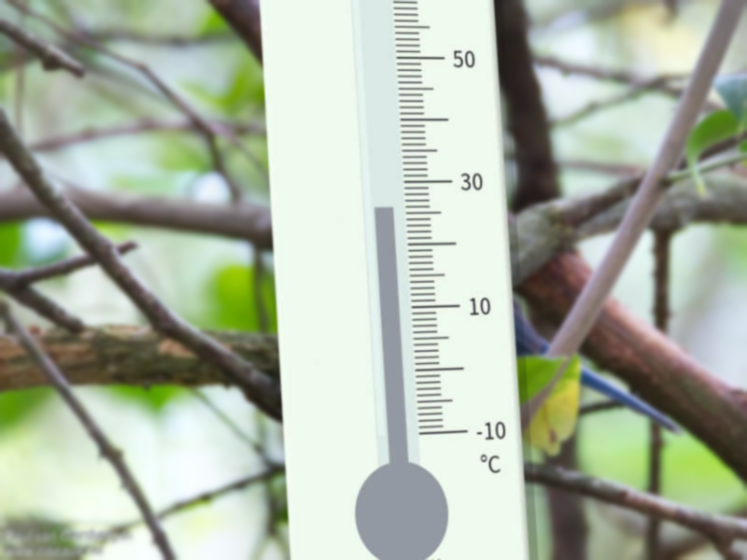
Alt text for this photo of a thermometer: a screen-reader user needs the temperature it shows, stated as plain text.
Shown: 26 °C
